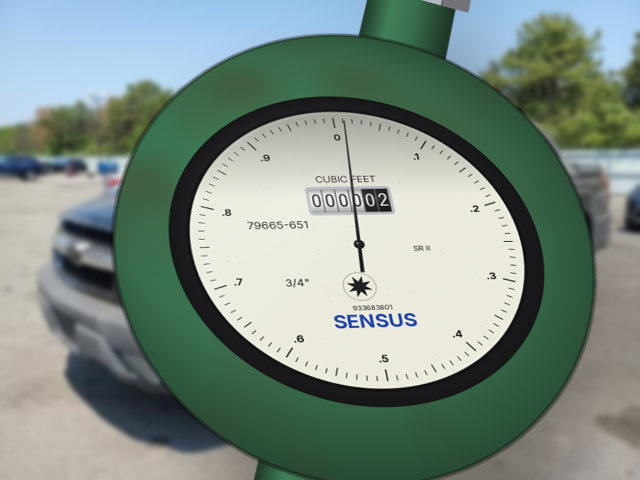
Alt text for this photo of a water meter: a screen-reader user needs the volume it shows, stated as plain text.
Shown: 2.01 ft³
